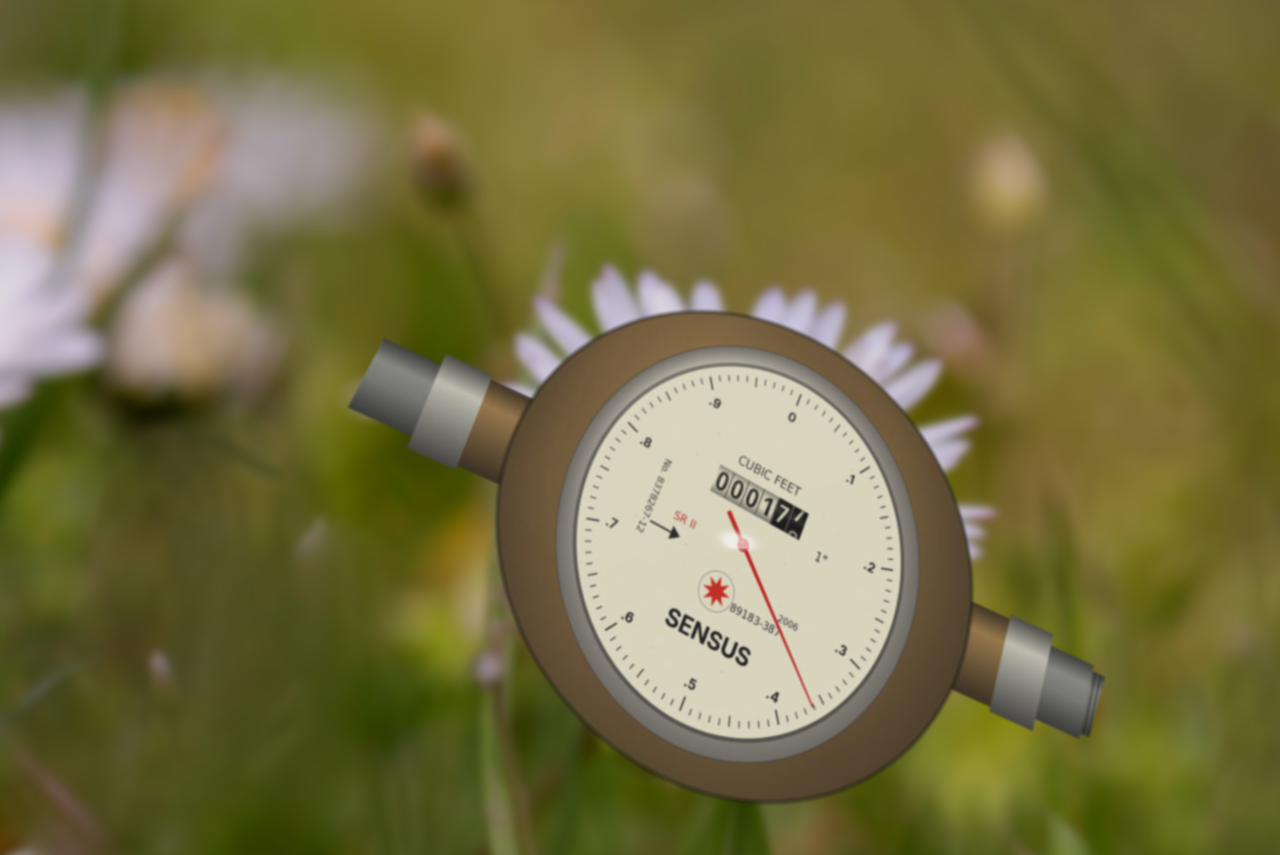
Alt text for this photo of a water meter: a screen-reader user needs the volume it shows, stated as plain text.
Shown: 177.36 ft³
